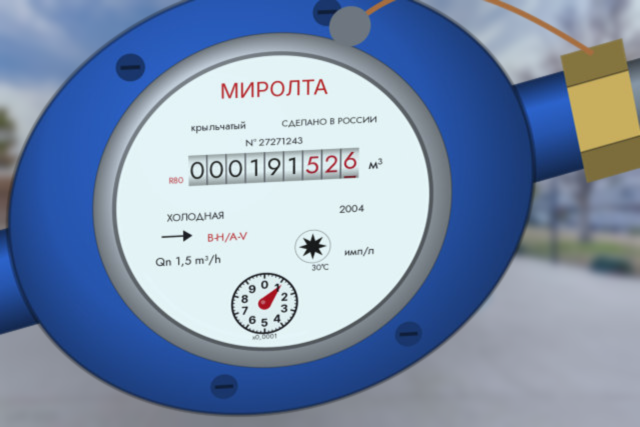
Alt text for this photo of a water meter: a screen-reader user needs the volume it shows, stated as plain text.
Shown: 191.5261 m³
